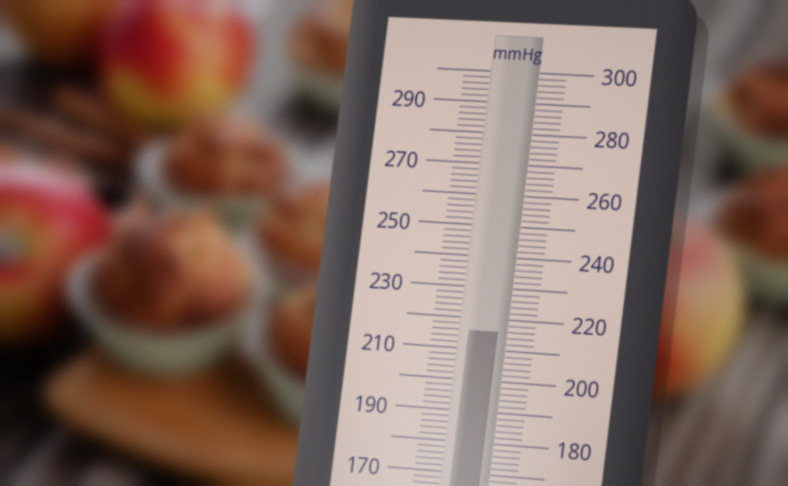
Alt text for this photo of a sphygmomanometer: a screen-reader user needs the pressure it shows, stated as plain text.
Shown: 216 mmHg
